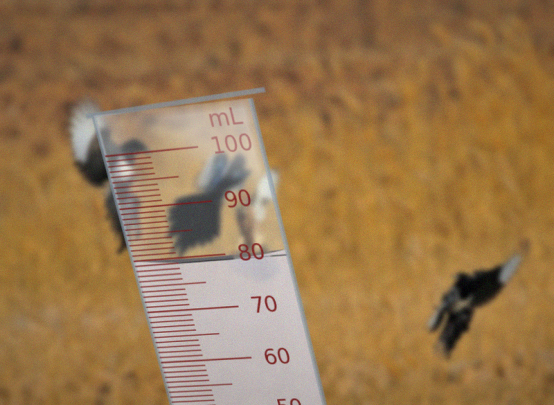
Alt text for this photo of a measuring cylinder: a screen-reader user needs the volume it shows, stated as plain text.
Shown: 79 mL
